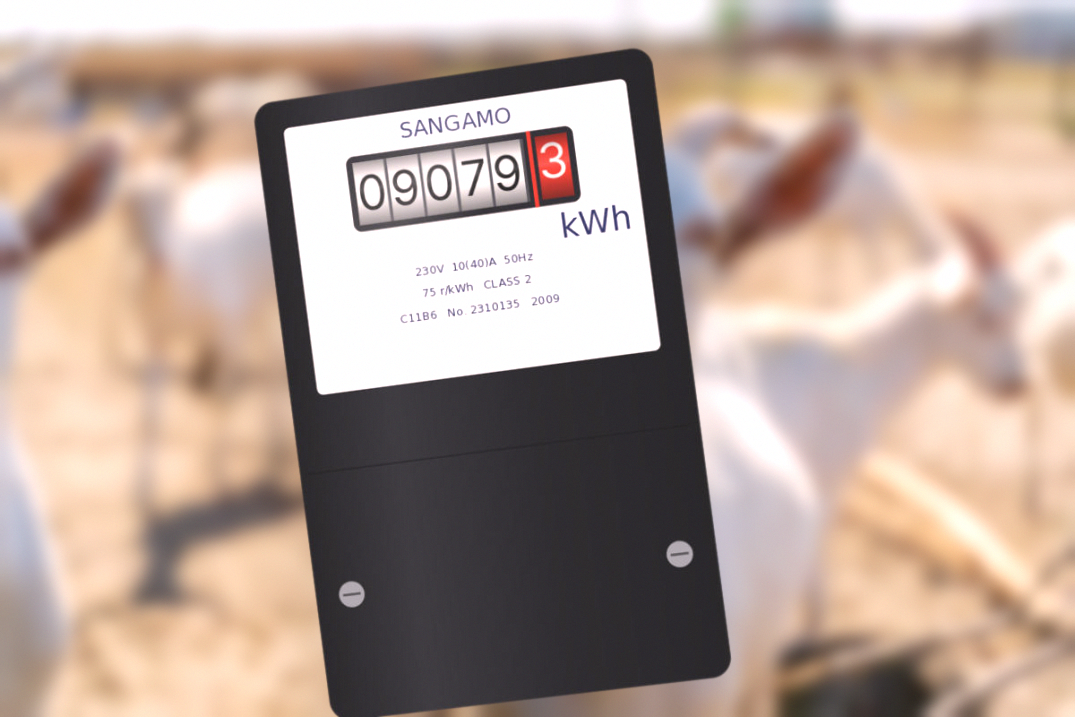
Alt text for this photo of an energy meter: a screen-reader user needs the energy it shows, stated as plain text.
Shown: 9079.3 kWh
